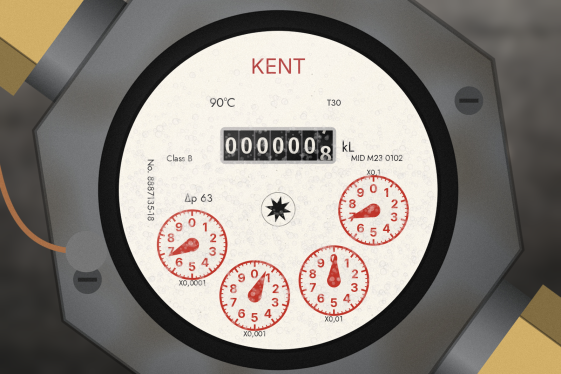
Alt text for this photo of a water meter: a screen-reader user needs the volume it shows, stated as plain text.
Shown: 7.7006 kL
